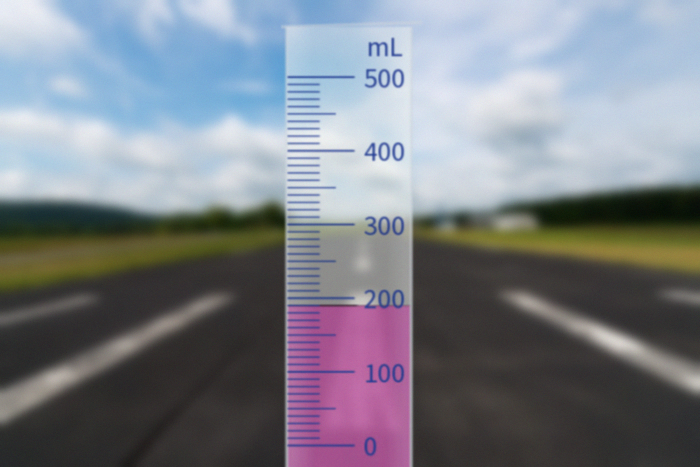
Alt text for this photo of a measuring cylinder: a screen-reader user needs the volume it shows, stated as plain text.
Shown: 190 mL
